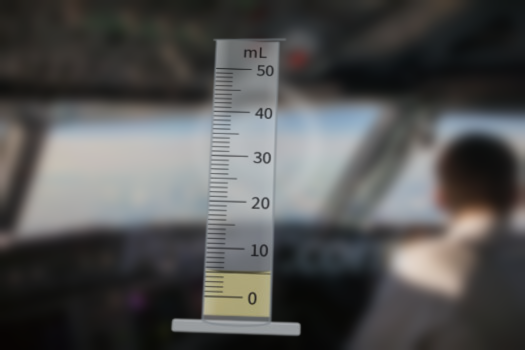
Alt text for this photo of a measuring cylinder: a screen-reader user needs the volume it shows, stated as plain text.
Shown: 5 mL
